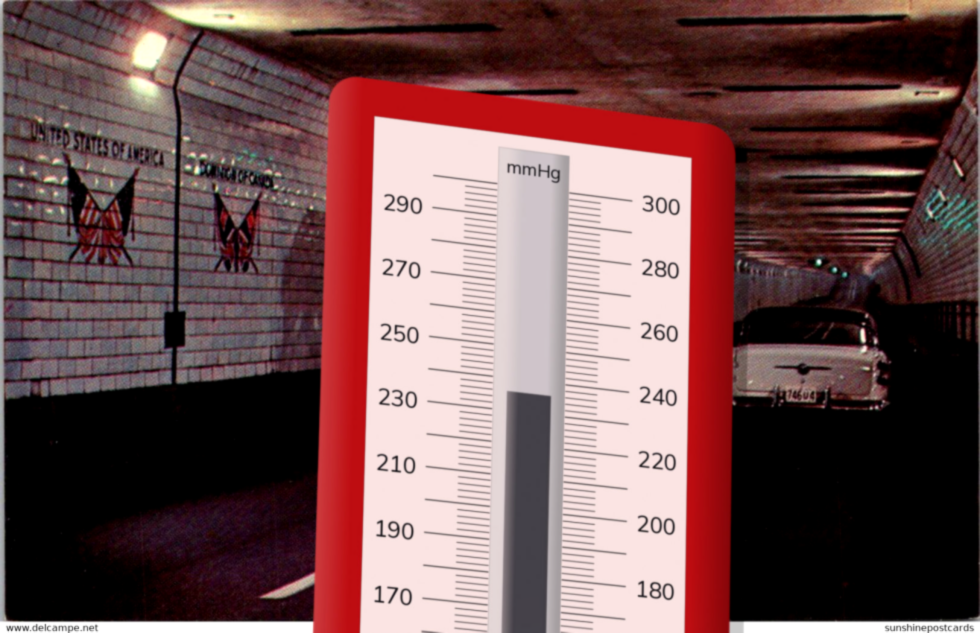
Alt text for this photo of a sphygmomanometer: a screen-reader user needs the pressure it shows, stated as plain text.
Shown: 236 mmHg
